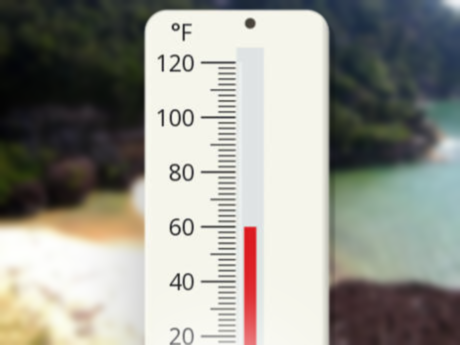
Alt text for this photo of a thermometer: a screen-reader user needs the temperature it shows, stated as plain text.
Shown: 60 °F
